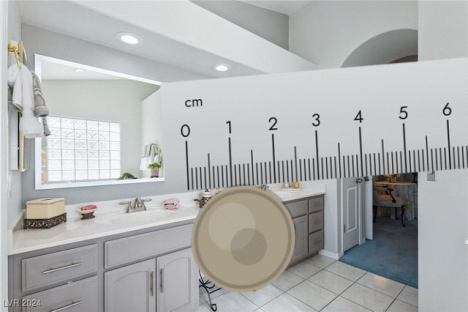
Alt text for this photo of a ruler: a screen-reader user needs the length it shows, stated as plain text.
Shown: 2.4 cm
